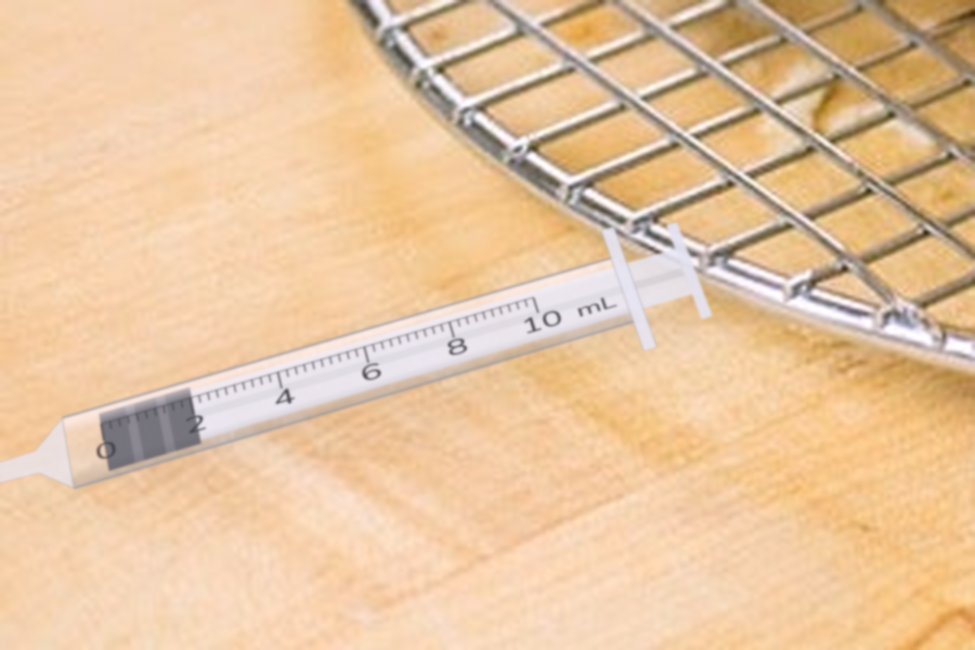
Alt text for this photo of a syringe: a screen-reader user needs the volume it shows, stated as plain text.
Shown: 0 mL
